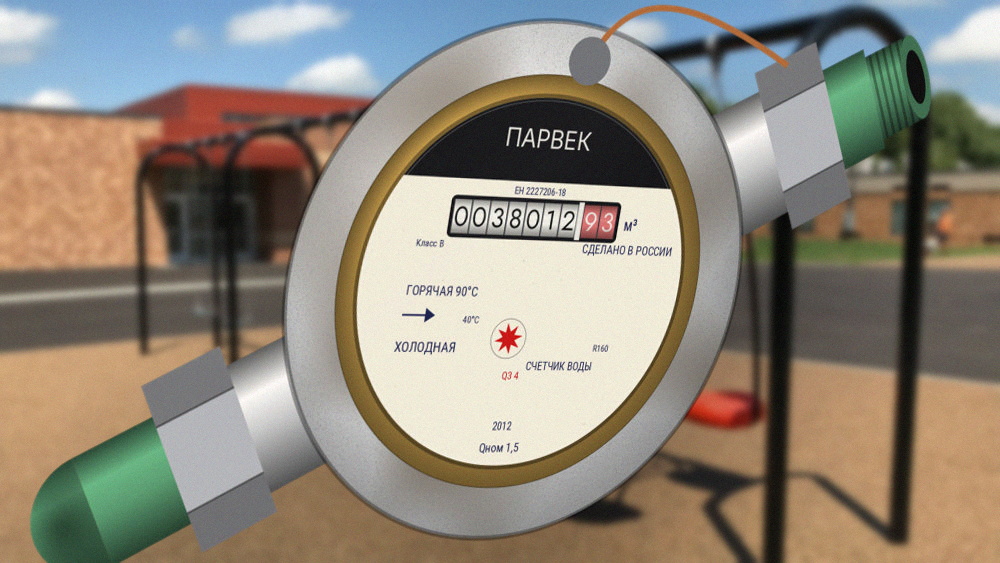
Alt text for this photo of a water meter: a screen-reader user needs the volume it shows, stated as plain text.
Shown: 38012.93 m³
